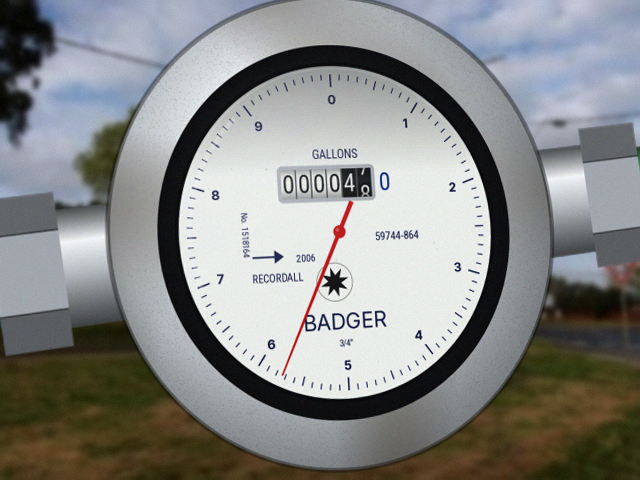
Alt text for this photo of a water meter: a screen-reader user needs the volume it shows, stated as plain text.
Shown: 475.7 gal
